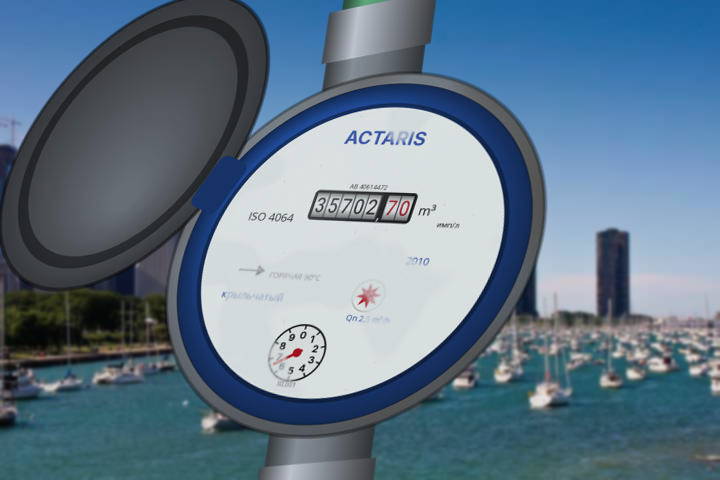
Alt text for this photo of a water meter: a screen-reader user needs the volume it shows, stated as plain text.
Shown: 35702.706 m³
